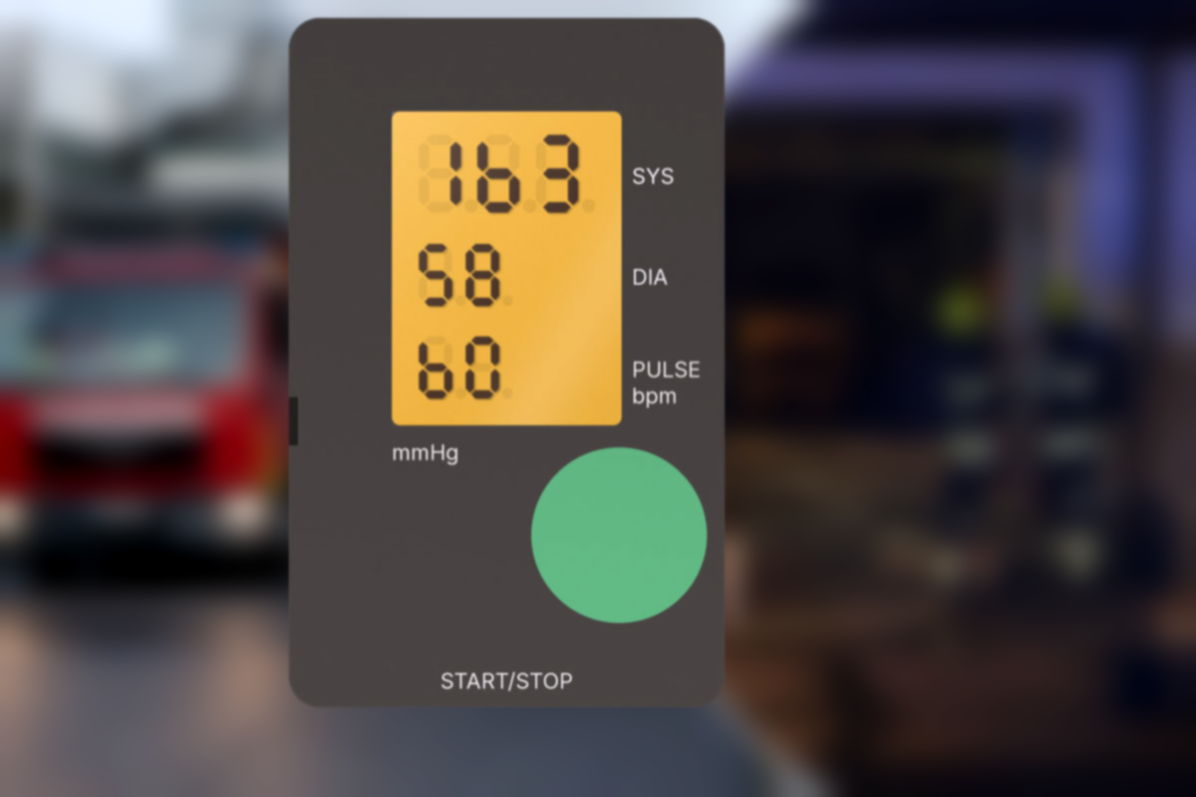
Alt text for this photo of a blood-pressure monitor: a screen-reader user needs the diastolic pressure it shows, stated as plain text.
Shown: 58 mmHg
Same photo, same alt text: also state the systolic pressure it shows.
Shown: 163 mmHg
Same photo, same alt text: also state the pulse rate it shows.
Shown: 60 bpm
